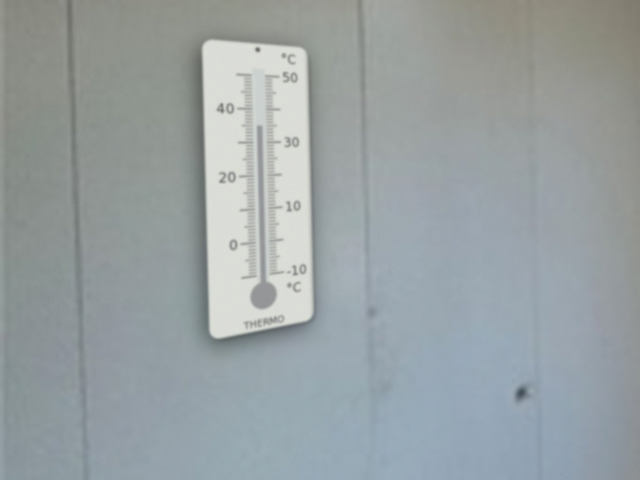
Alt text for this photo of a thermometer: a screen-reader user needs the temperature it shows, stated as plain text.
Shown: 35 °C
